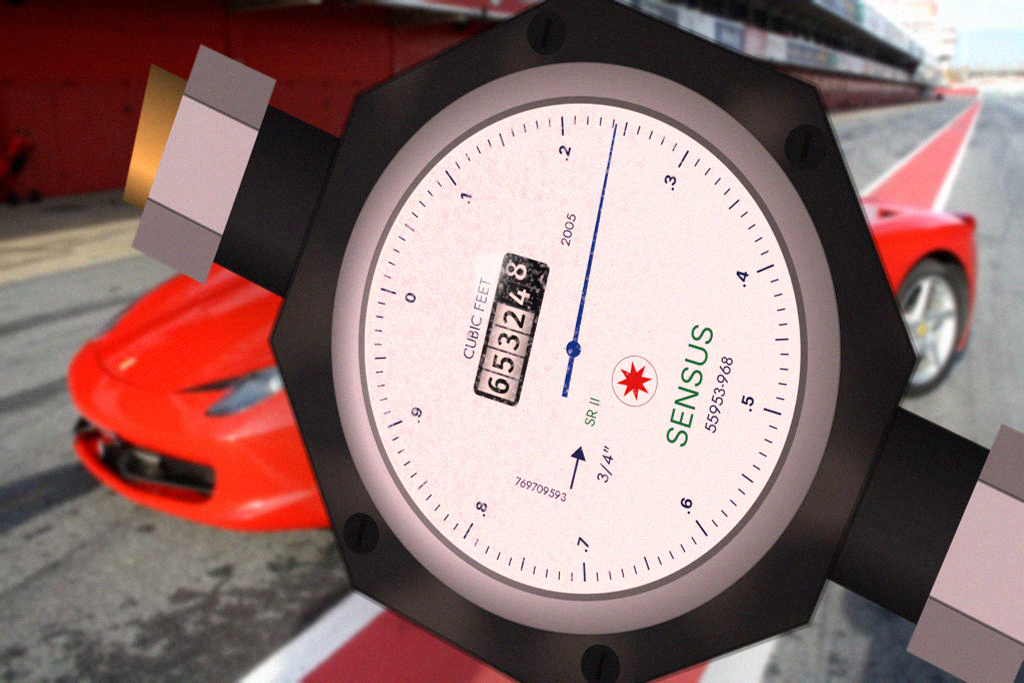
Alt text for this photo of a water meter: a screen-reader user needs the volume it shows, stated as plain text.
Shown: 653248.24 ft³
